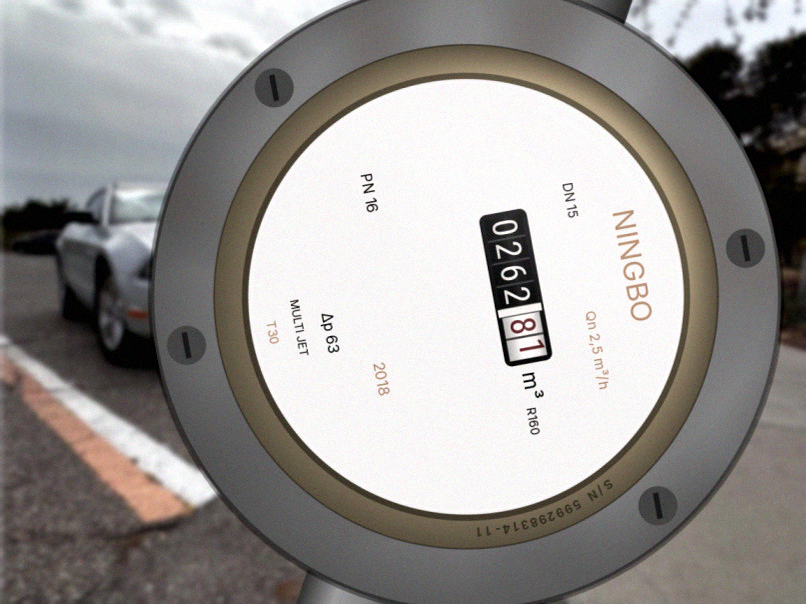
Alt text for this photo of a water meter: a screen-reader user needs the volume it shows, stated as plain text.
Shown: 262.81 m³
